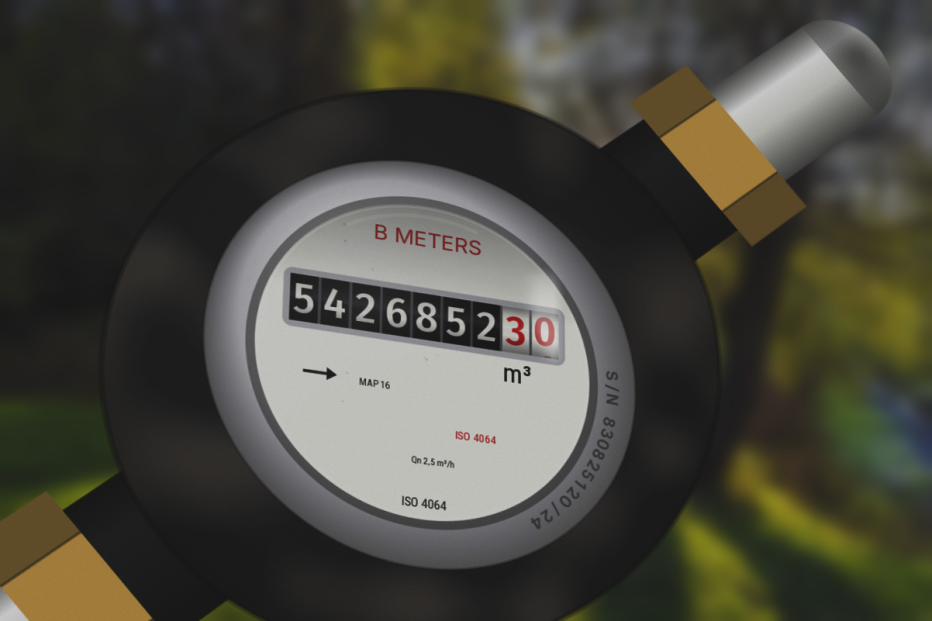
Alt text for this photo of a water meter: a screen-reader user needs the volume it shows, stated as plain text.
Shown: 5426852.30 m³
